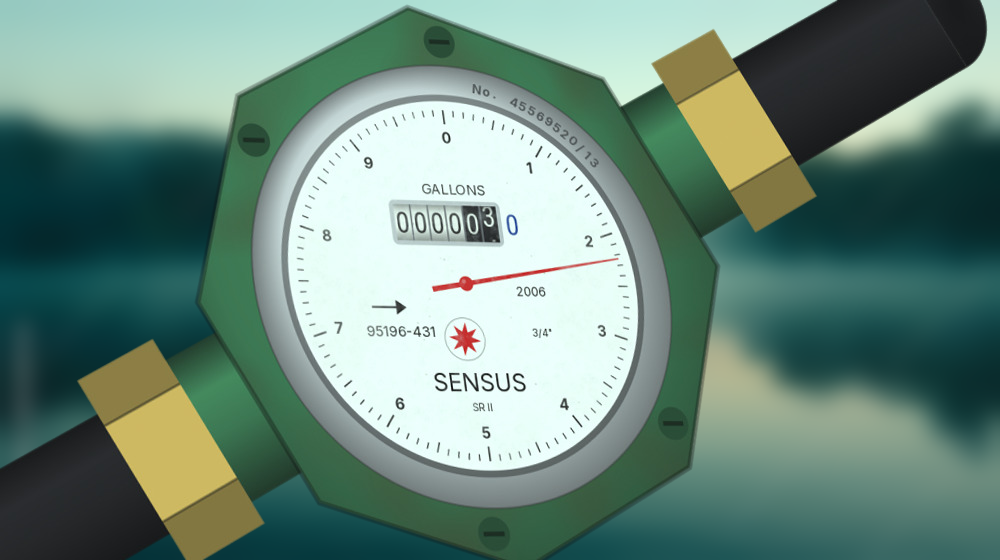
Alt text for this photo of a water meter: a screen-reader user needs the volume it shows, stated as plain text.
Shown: 32.2 gal
